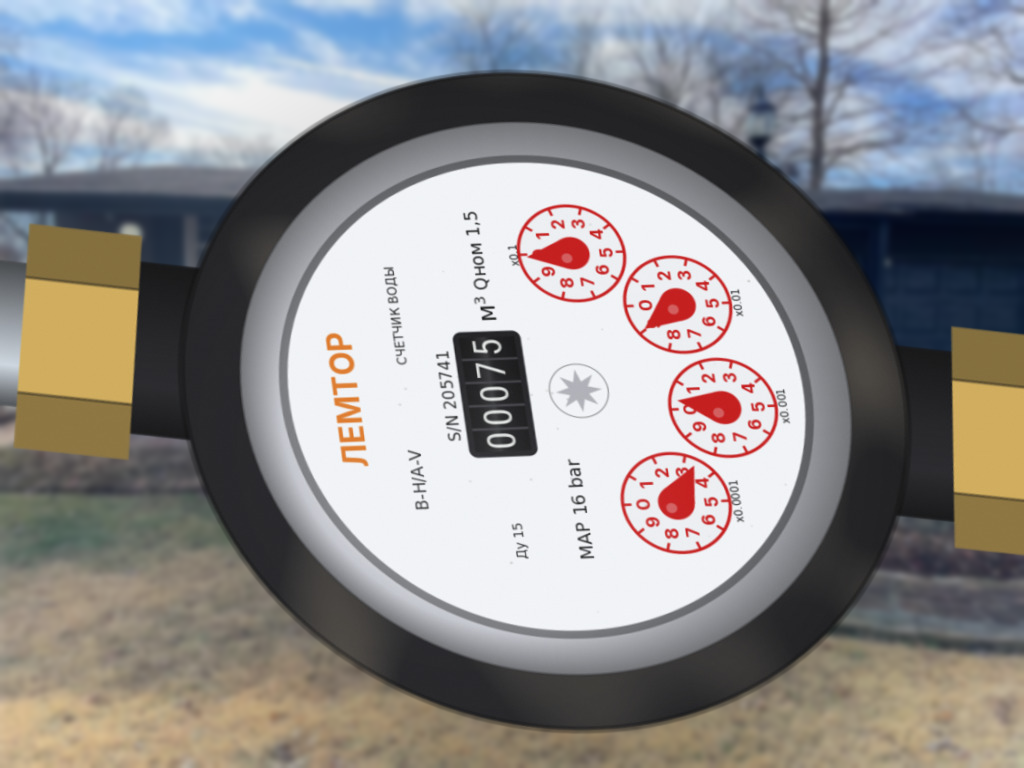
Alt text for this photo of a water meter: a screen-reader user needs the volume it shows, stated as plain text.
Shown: 74.9903 m³
